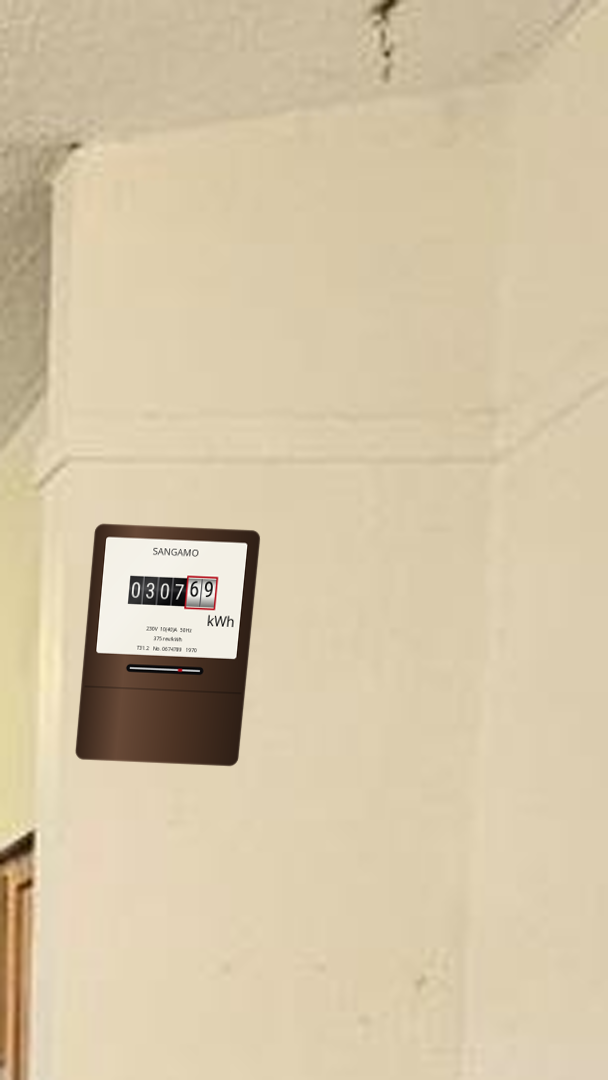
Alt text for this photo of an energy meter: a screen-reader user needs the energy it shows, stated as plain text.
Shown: 307.69 kWh
